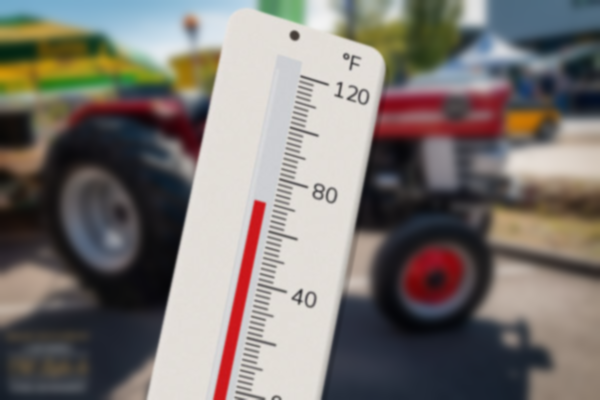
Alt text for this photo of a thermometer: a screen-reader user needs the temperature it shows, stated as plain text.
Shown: 70 °F
